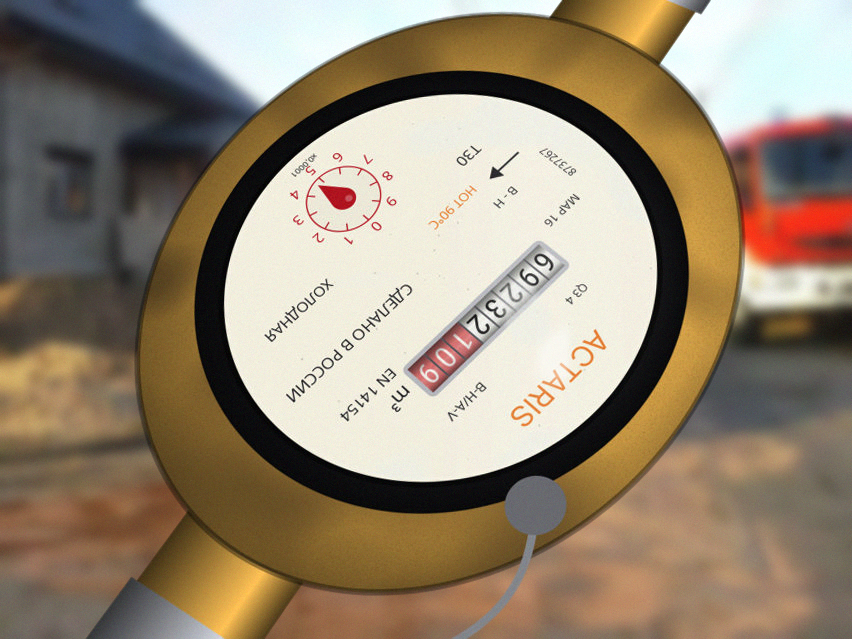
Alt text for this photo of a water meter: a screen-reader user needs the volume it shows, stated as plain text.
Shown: 69232.1094 m³
